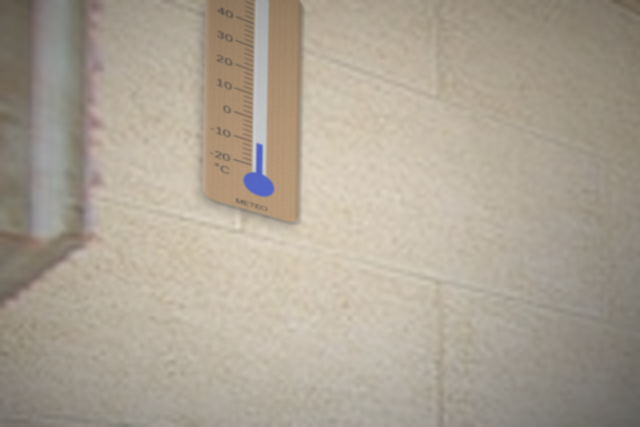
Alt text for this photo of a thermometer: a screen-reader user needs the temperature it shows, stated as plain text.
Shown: -10 °C
